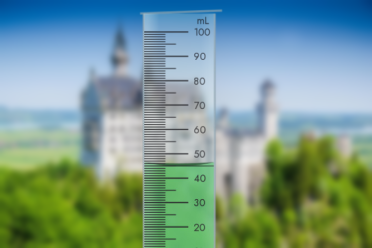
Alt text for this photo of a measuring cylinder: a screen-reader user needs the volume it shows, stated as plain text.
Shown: 45 mL
